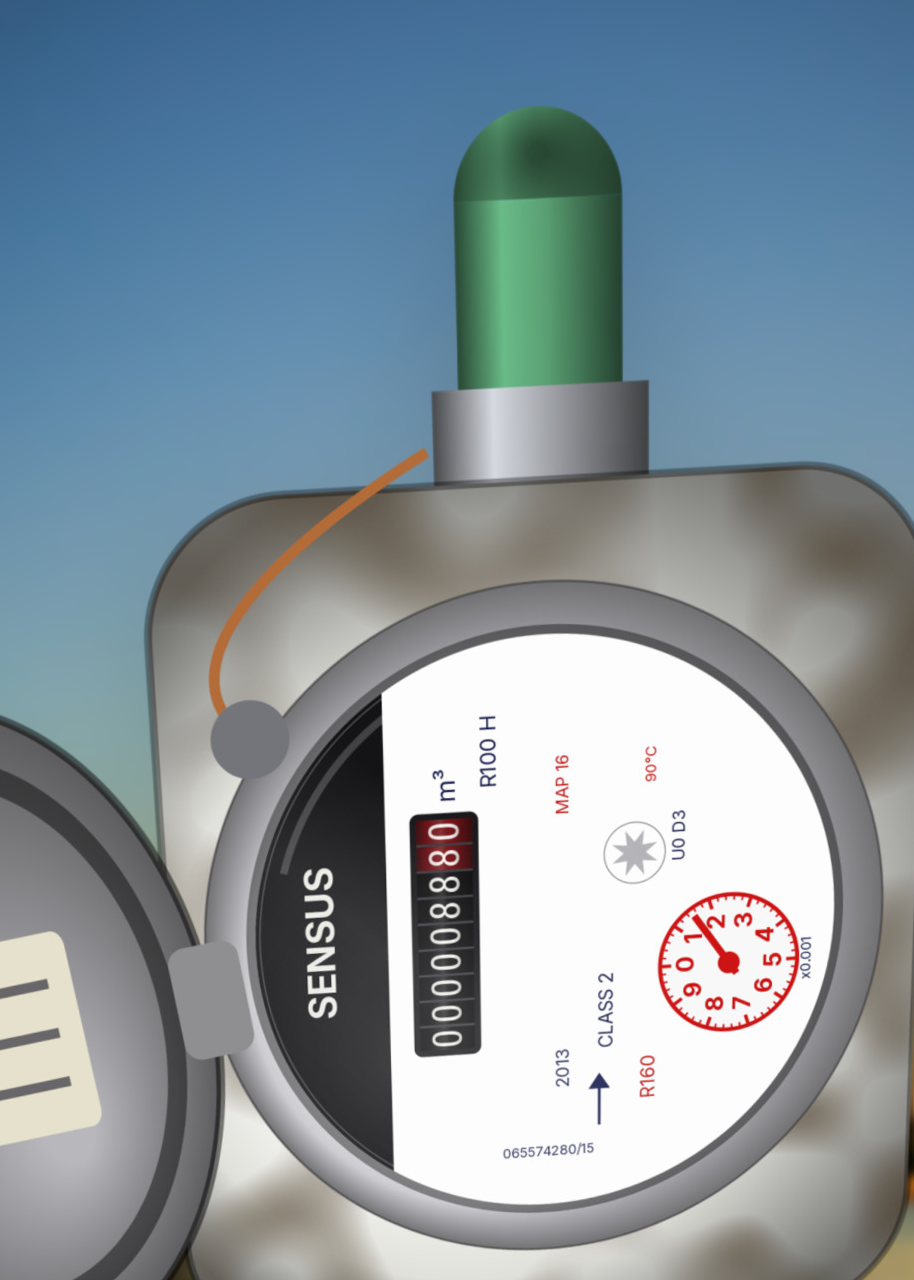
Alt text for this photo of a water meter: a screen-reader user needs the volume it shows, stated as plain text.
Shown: 88.801 m³
